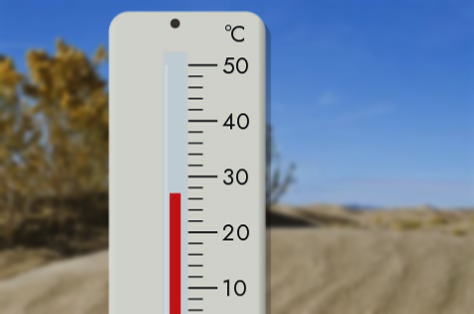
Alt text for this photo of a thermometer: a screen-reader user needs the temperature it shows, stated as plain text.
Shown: 27 °C
